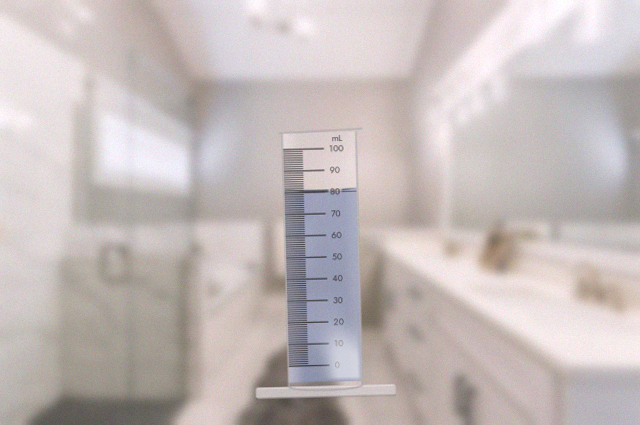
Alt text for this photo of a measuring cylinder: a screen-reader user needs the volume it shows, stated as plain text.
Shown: 80 mL
